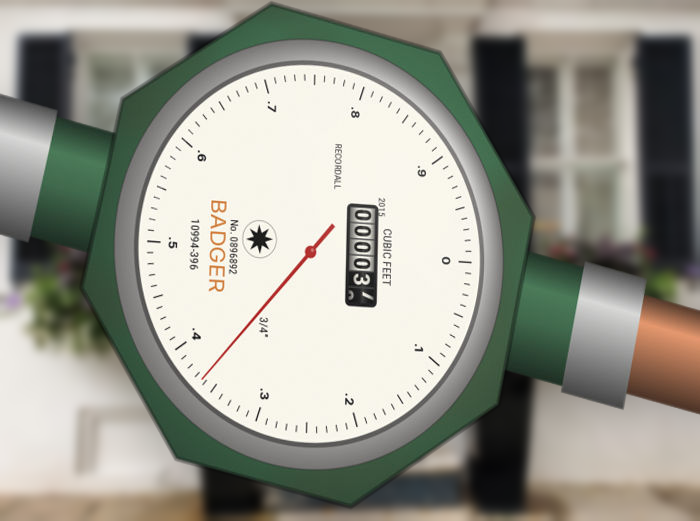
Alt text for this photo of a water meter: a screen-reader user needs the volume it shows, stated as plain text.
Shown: 37.36 ft³
